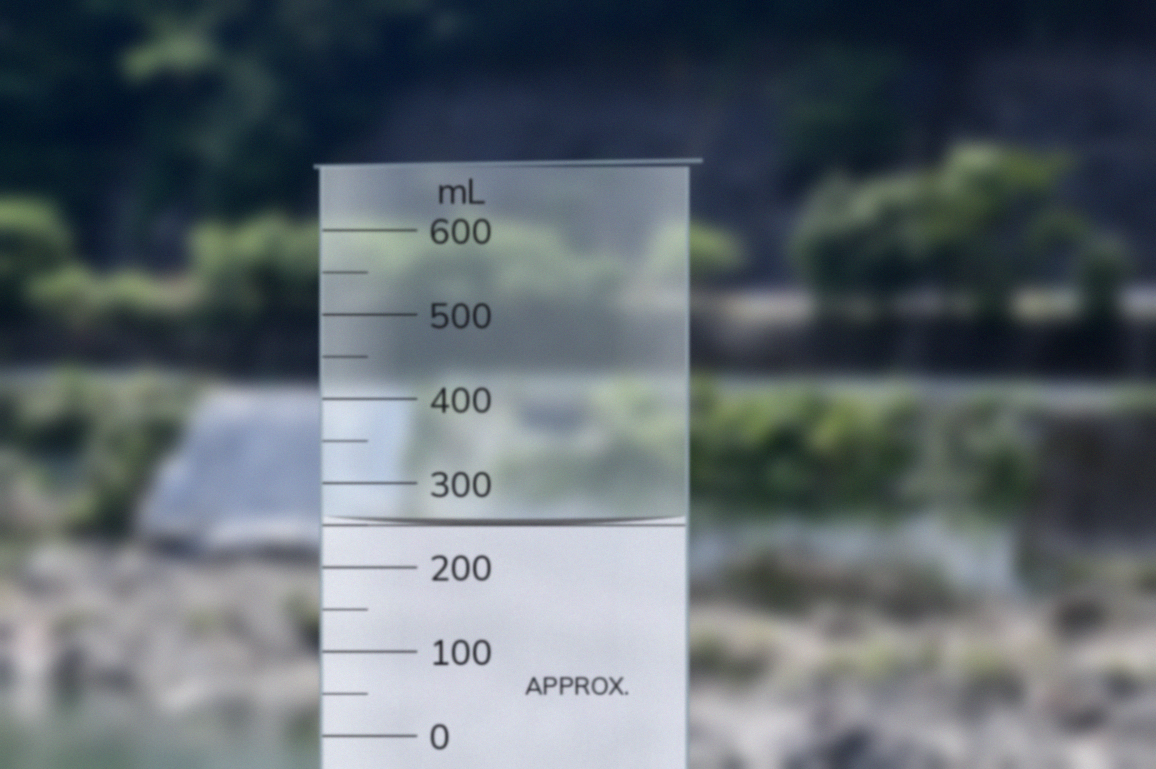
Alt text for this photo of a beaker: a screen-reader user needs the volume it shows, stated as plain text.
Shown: 250 mL
